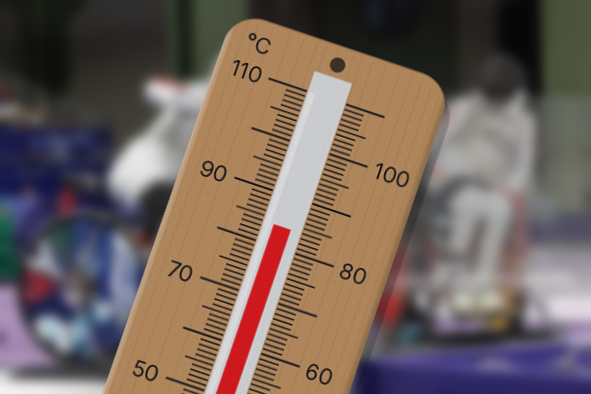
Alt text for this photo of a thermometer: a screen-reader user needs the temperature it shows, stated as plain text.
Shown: 84 °C
